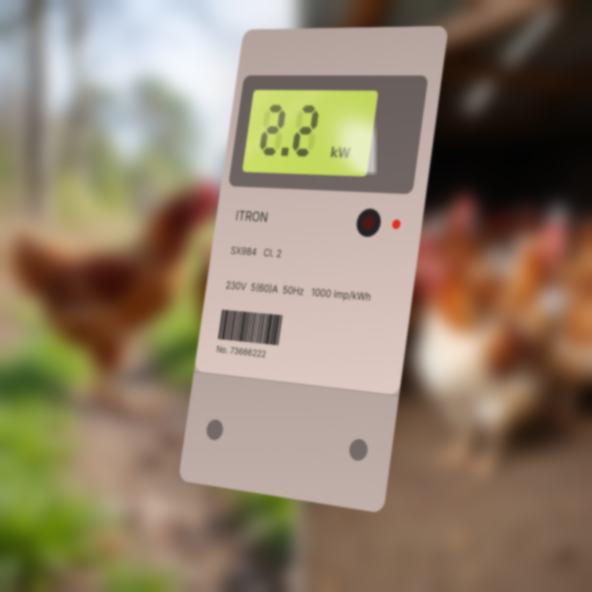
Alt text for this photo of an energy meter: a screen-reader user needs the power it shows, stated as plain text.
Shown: 2.2 kW
